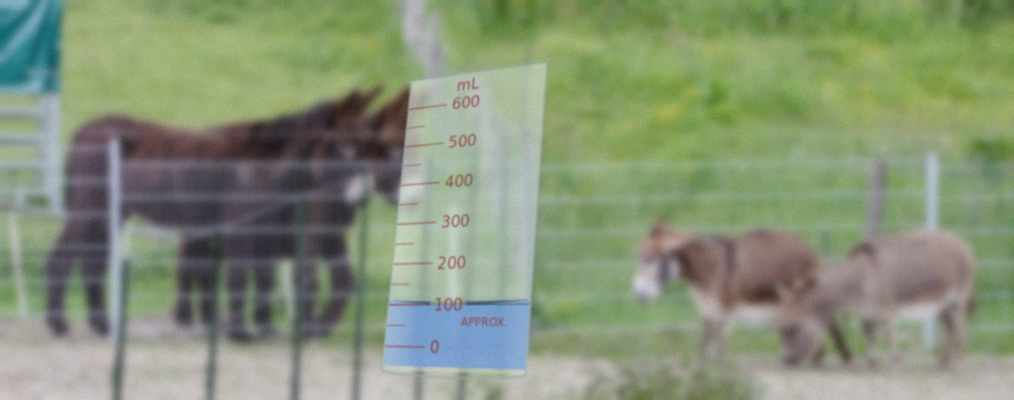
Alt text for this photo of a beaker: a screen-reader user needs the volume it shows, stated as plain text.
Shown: 100 mL
